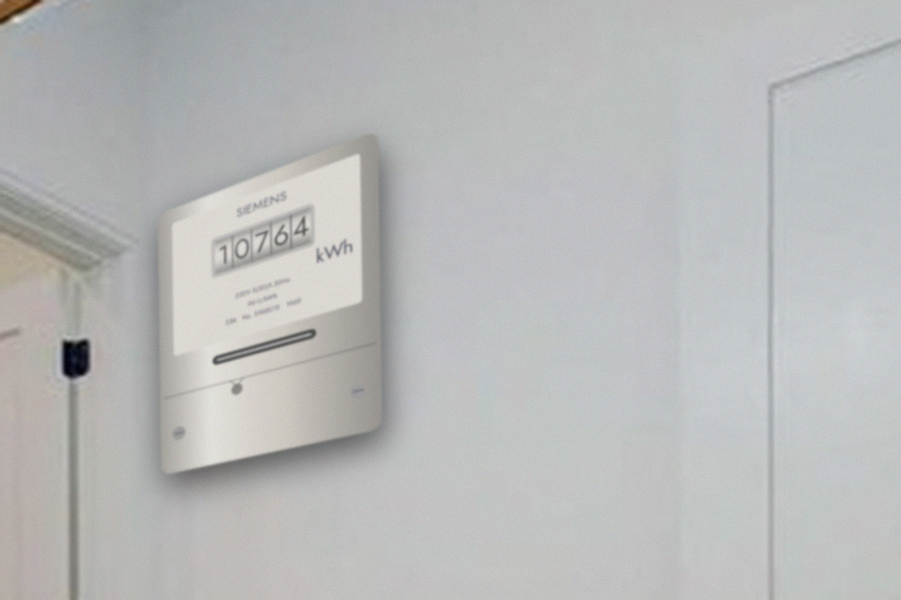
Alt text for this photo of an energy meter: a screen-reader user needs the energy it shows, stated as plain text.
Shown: 10764 kWh
